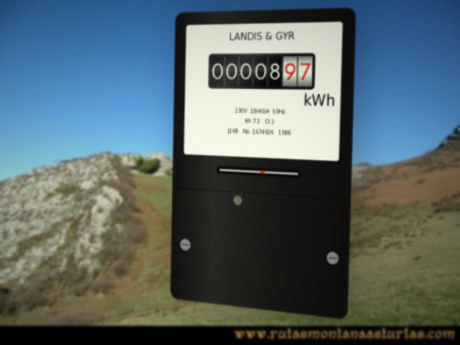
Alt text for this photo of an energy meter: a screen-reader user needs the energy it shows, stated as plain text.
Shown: 8.97 kWh
